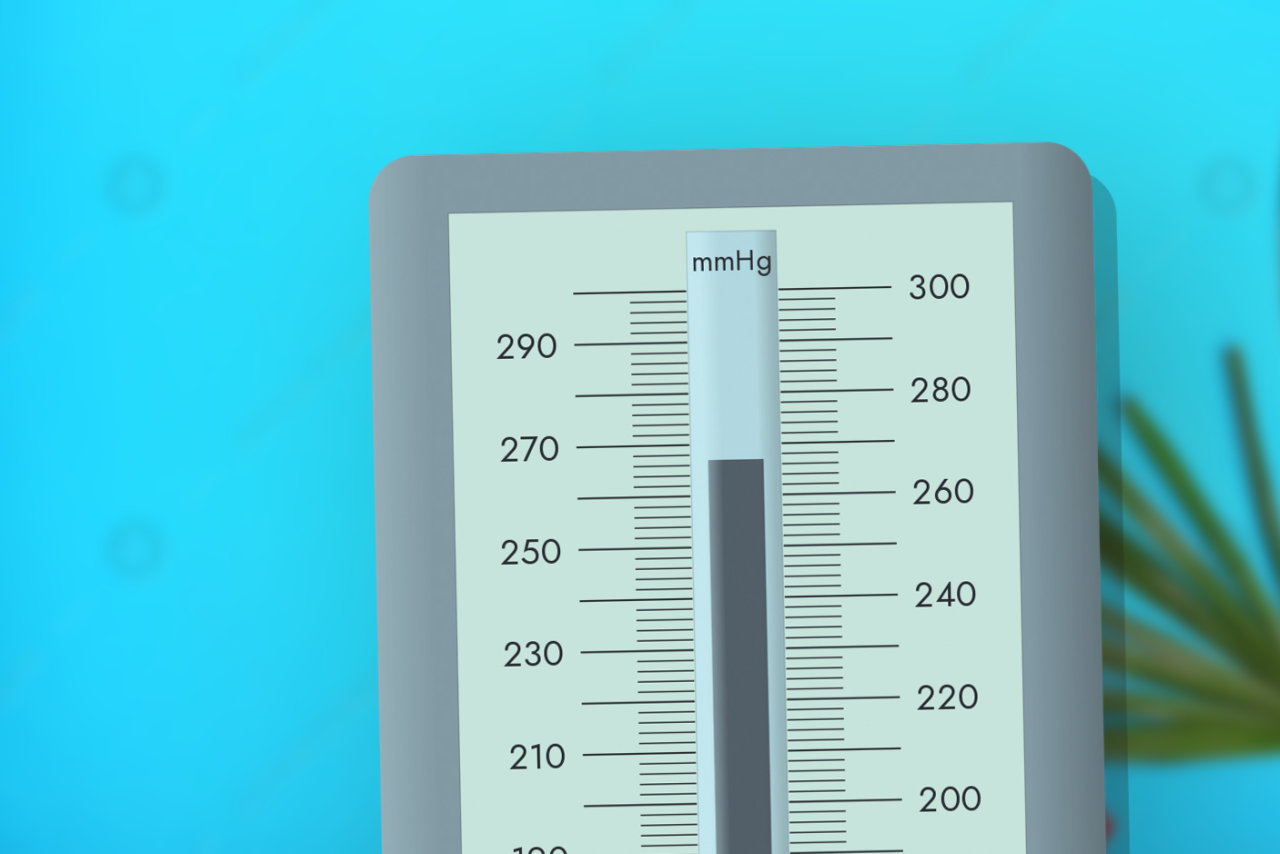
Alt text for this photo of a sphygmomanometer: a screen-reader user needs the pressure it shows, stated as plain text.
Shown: 267 mmHg
